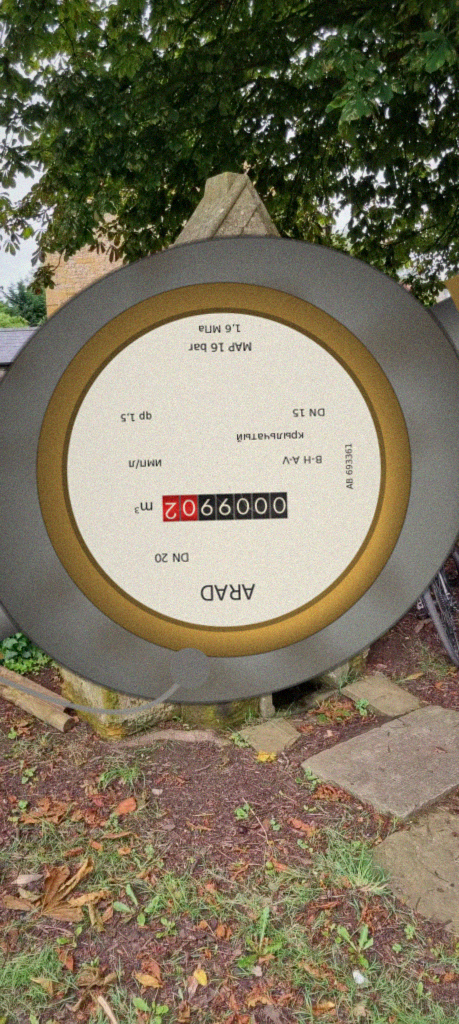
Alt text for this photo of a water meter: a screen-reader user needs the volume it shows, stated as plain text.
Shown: 99.02 m³
